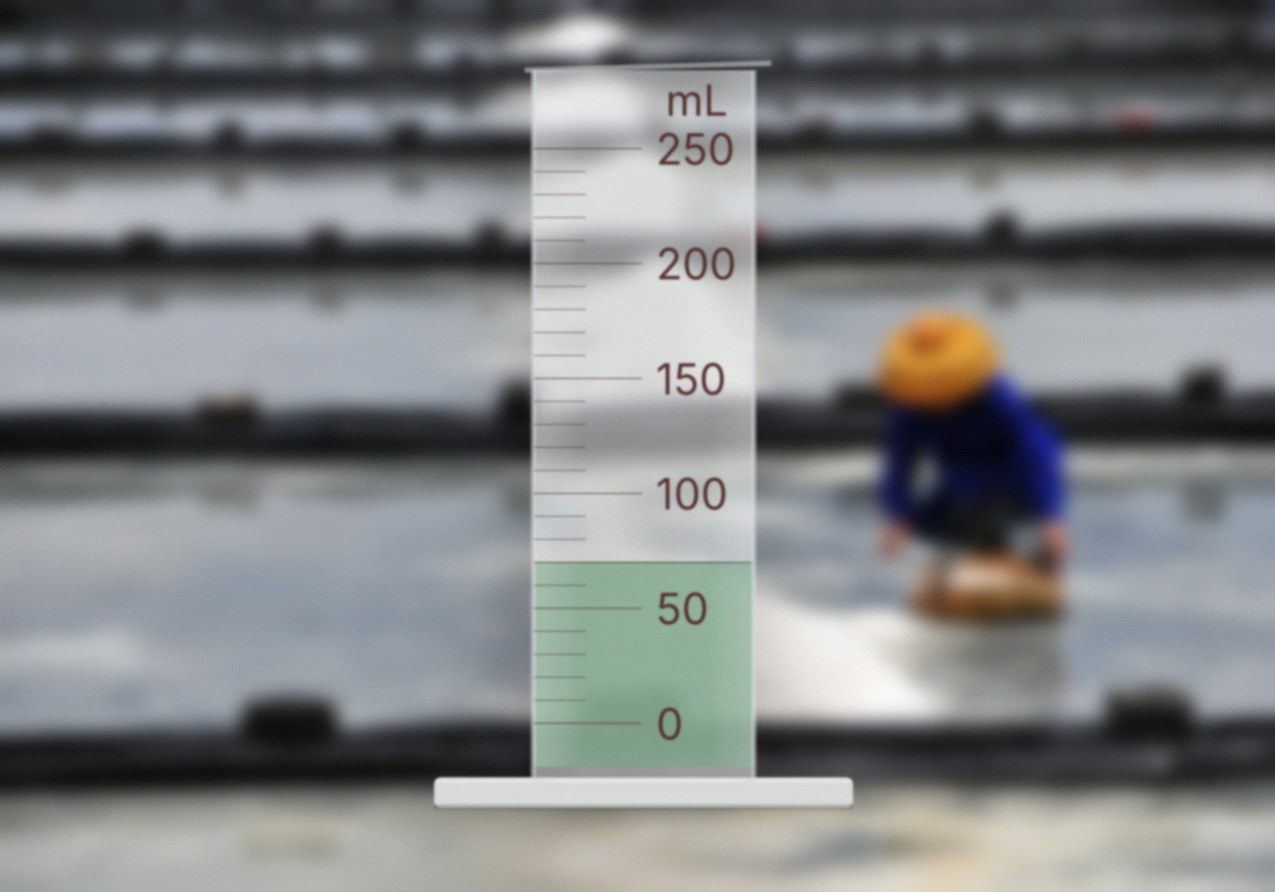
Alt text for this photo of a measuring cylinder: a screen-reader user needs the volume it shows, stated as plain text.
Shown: 70 mL
